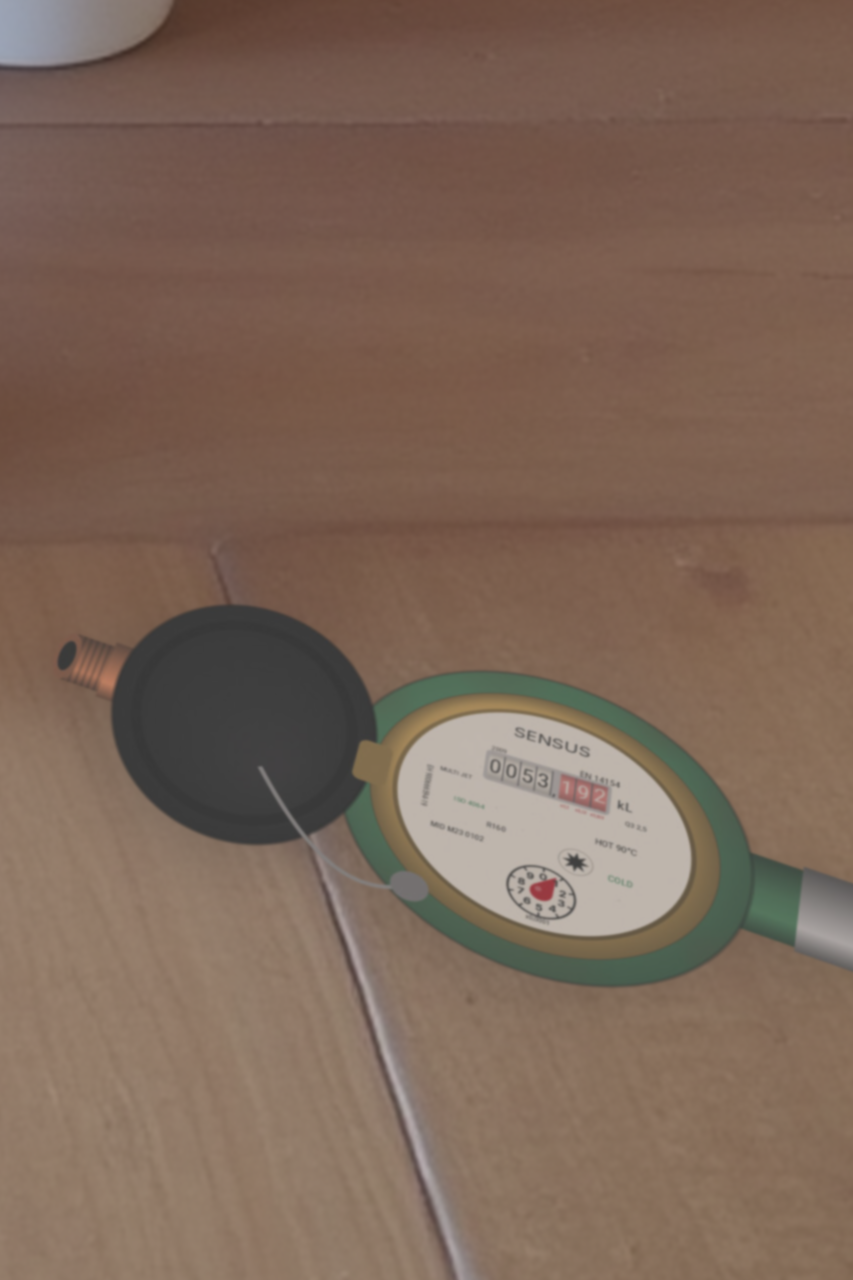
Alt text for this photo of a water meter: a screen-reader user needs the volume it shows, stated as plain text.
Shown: 53.1920 kL
